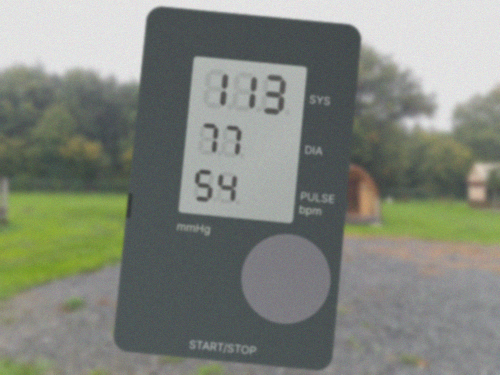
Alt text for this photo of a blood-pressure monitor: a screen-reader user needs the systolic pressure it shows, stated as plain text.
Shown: 113 mmHg
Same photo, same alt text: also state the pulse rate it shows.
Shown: 54 bpm
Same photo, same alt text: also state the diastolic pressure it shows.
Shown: 77 mmHg
